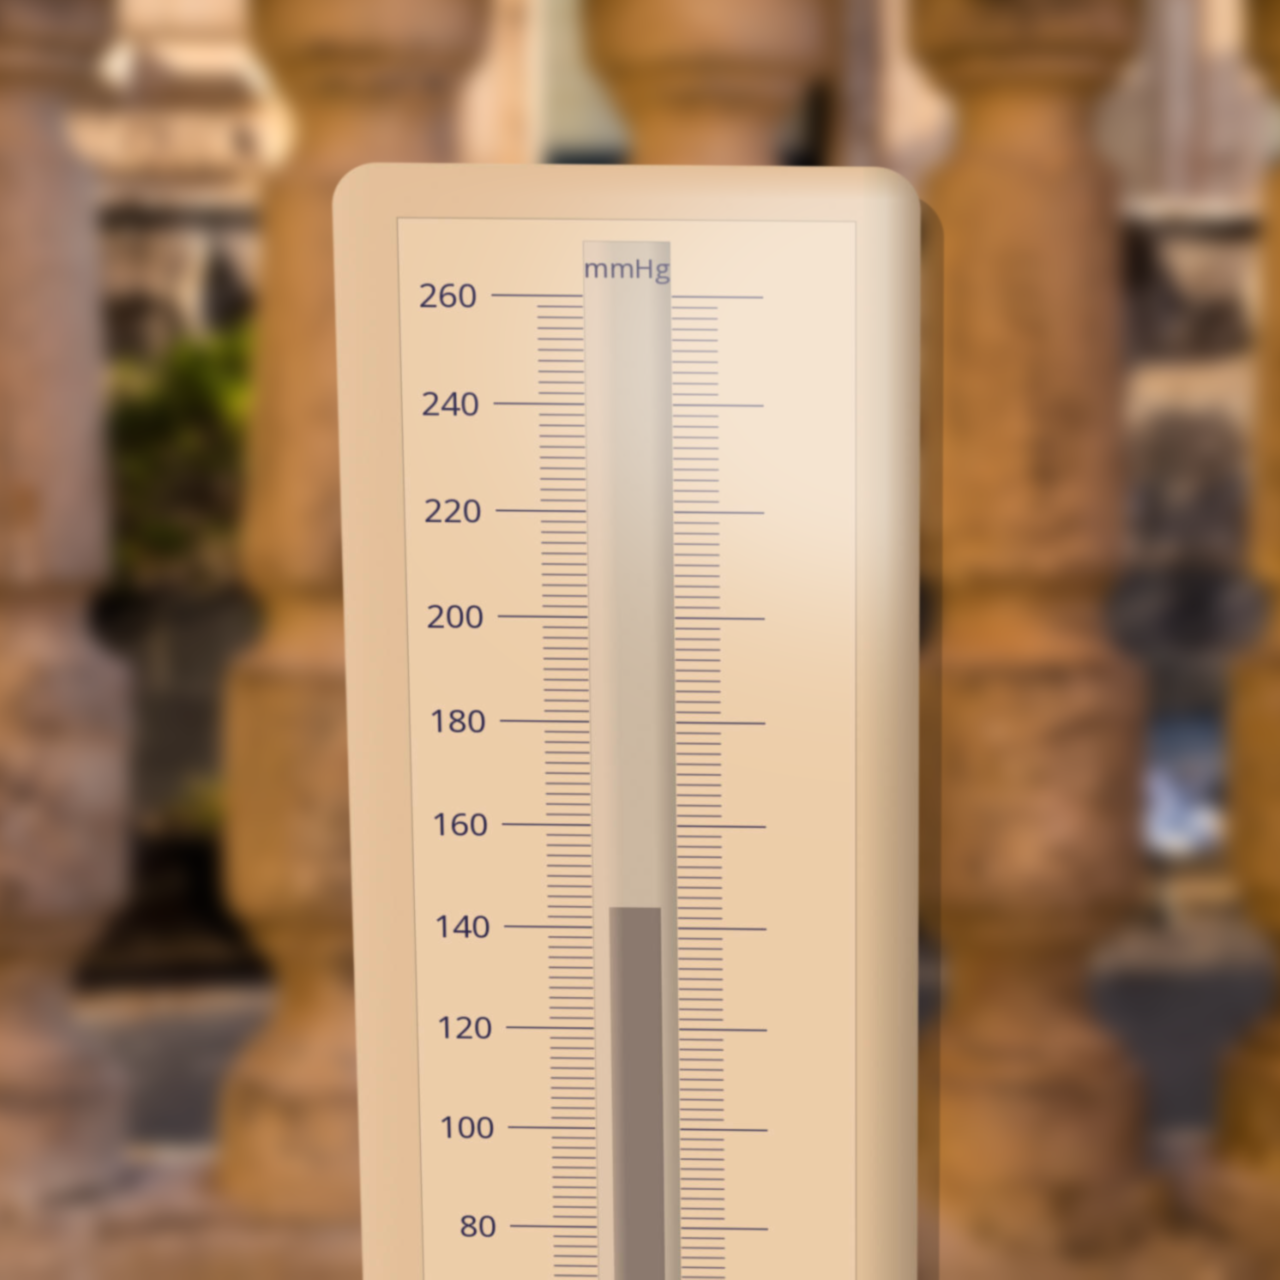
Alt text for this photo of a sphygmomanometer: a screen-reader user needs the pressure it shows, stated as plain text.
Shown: 144 mmHg
